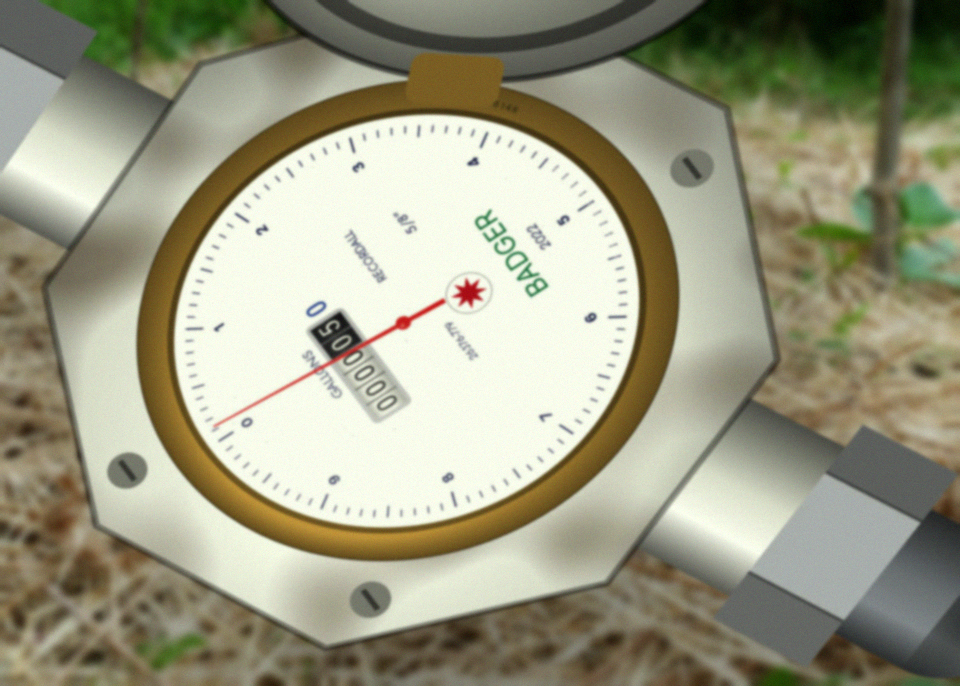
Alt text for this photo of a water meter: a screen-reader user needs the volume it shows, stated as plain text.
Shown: 50.1 gal
